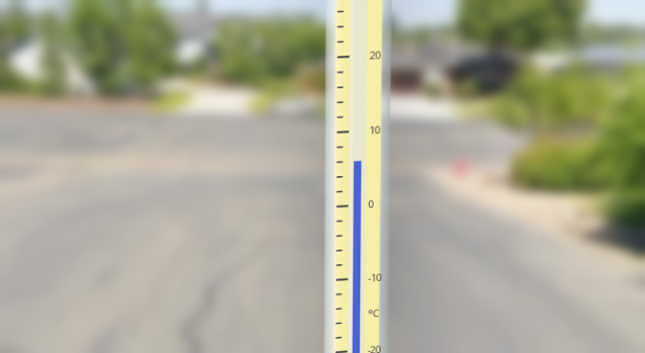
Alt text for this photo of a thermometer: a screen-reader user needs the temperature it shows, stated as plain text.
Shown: 6 °C
